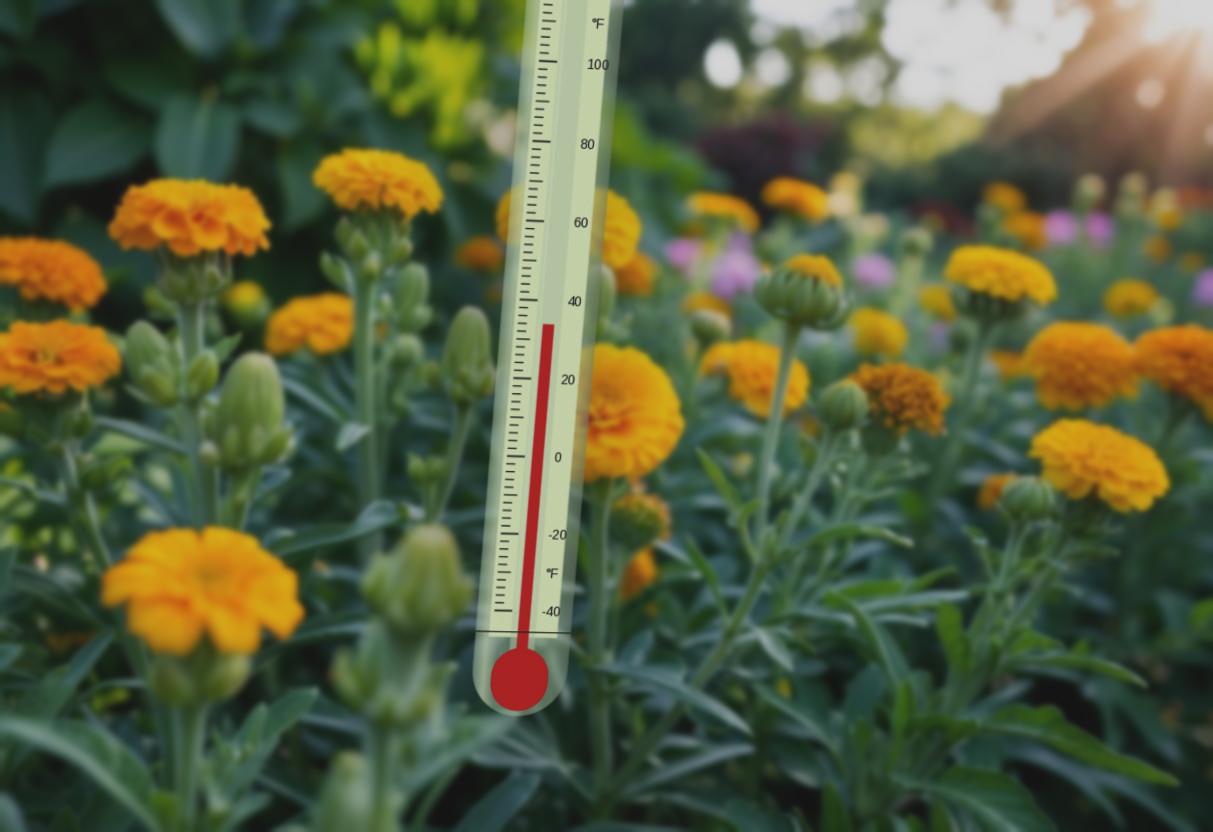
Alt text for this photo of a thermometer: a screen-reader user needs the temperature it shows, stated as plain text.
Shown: 34 °F
